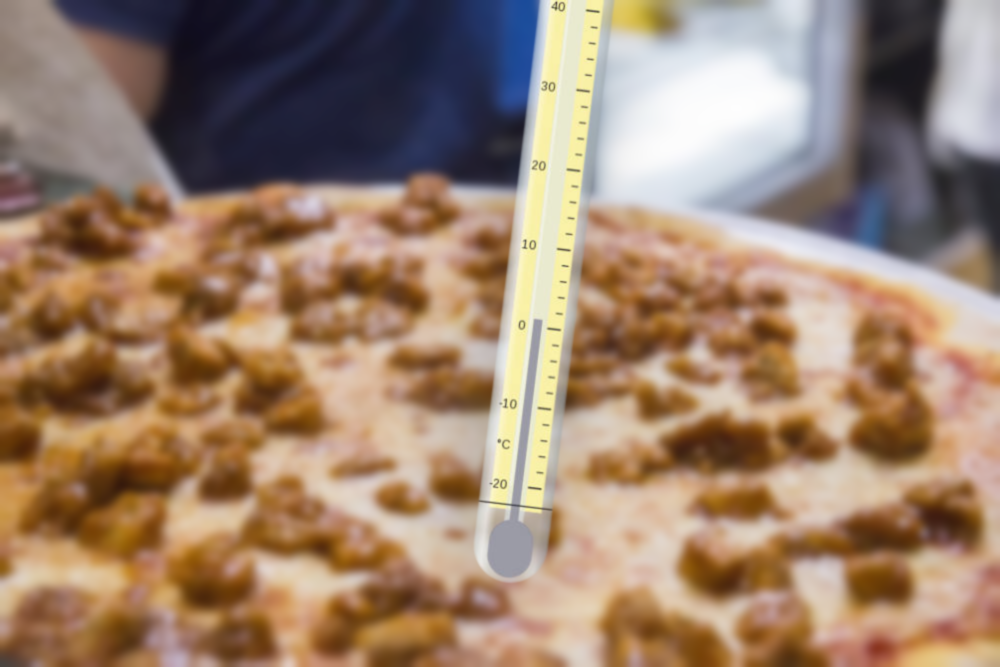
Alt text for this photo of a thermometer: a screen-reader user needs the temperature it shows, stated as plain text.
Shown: 1 °C
